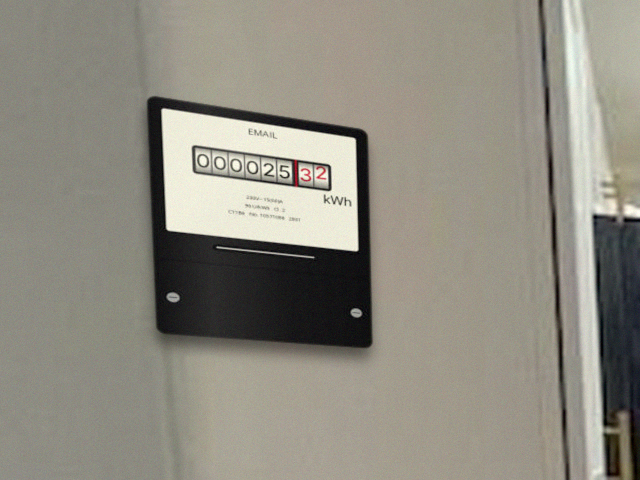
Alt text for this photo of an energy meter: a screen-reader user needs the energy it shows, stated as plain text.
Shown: 25.32 kWh
